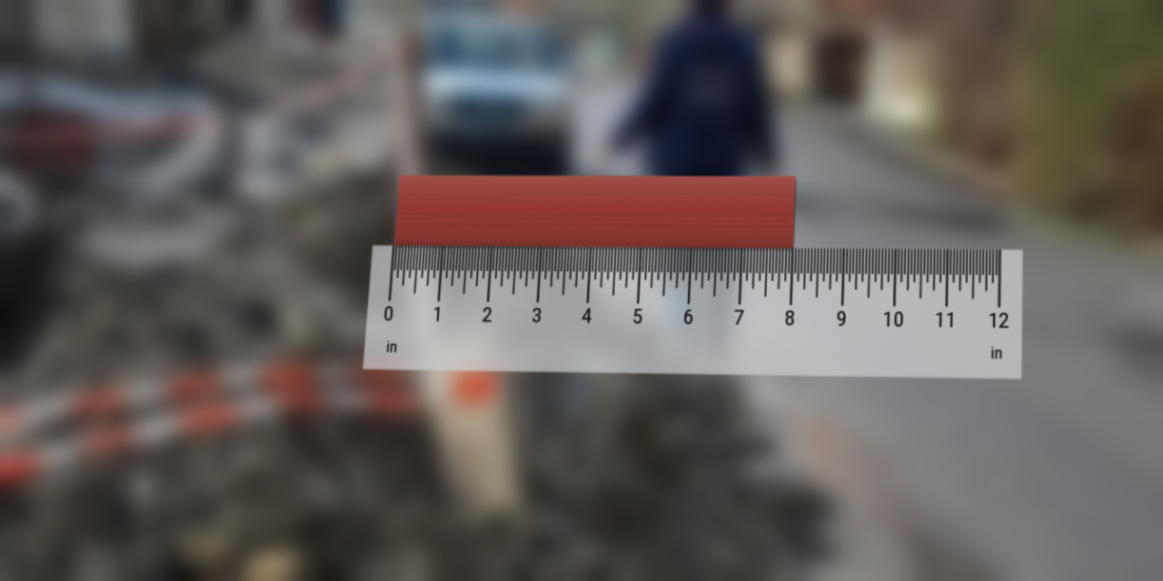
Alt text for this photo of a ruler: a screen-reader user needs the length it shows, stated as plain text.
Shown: 8 in
